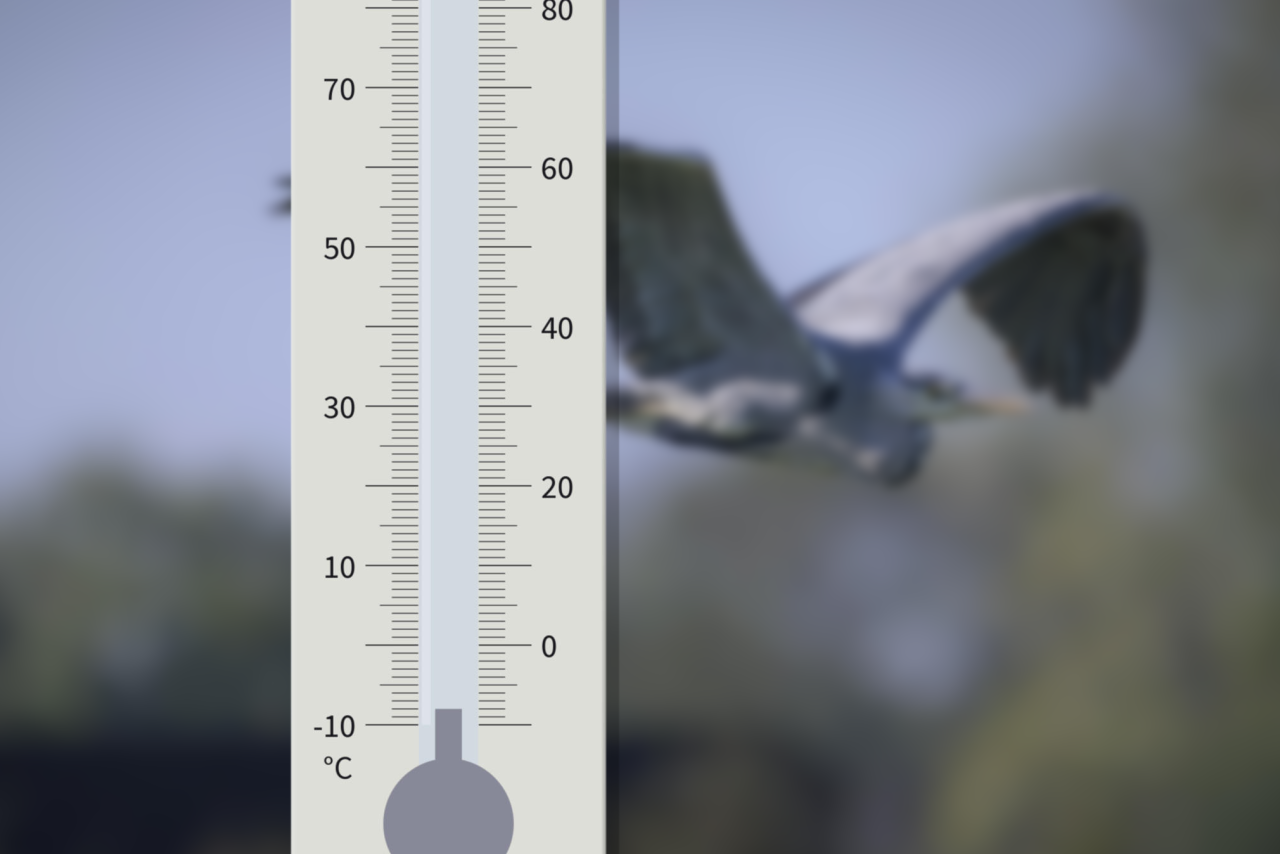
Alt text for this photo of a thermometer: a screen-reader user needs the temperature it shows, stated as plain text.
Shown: -8 °C
